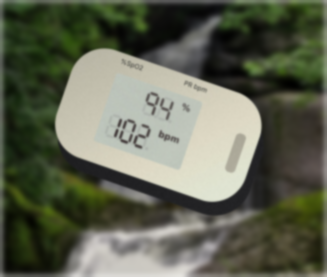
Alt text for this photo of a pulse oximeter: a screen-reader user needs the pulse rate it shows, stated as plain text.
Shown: 102 bpm
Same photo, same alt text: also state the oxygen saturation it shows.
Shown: 94 %
